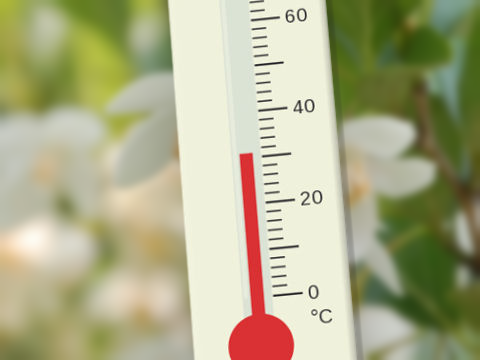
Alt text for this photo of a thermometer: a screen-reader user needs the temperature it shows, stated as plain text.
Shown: 31 °C
